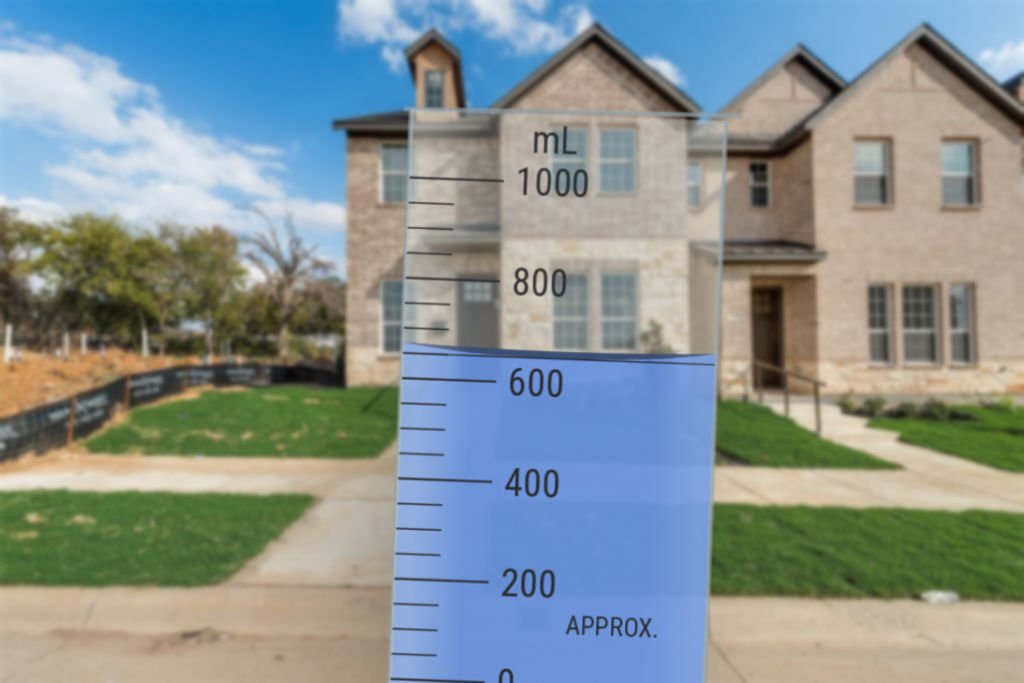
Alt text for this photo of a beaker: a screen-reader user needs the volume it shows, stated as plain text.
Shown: 650 mL
